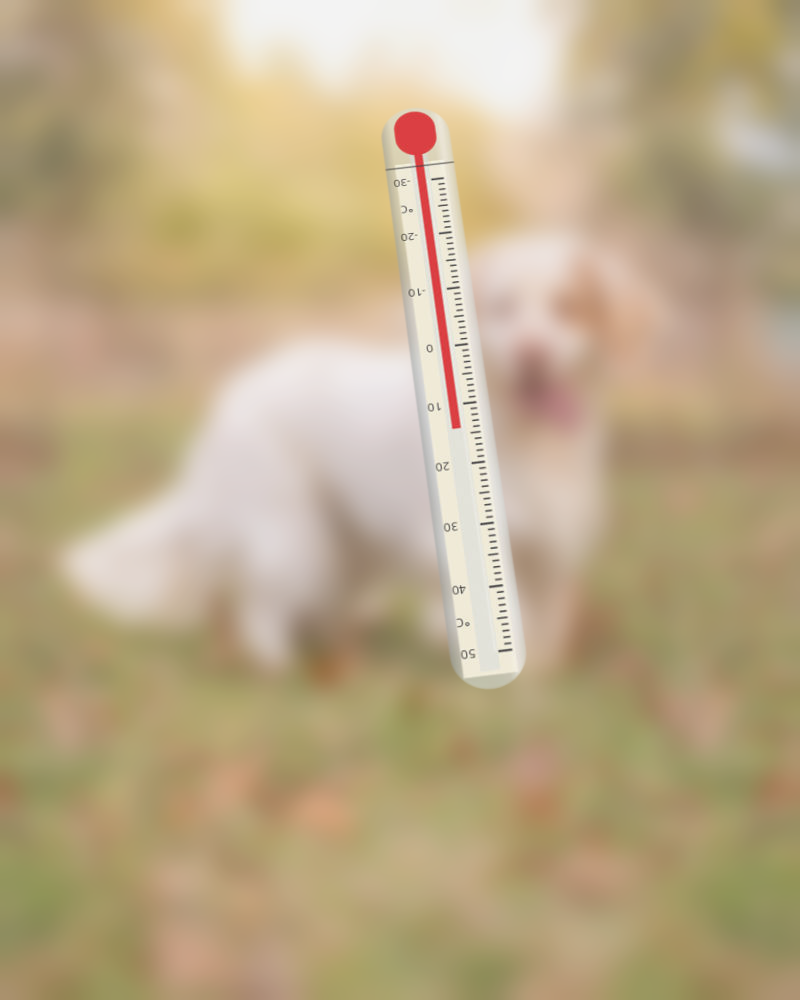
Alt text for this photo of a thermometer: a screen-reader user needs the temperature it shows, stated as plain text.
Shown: 14 °C
